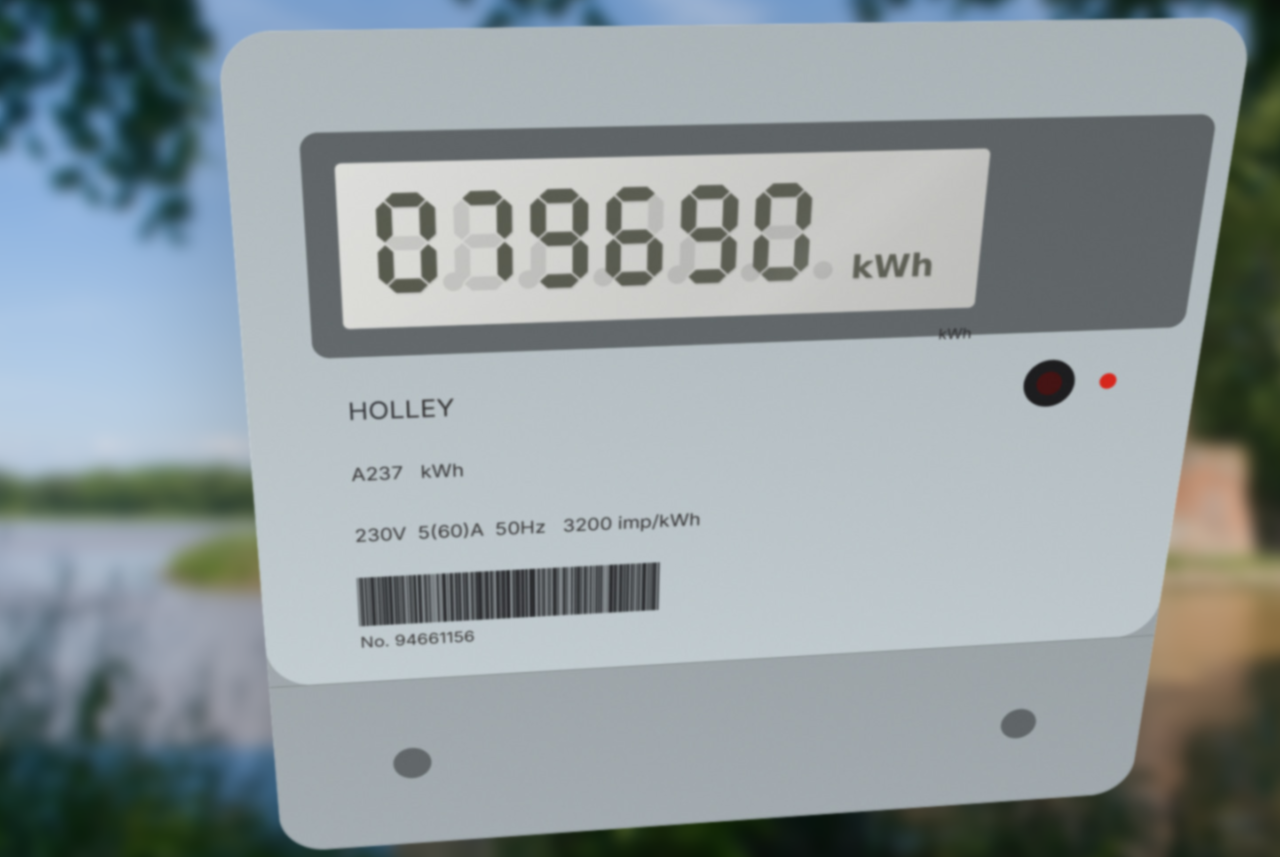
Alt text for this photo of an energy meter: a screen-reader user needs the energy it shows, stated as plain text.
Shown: 79690 kWh
